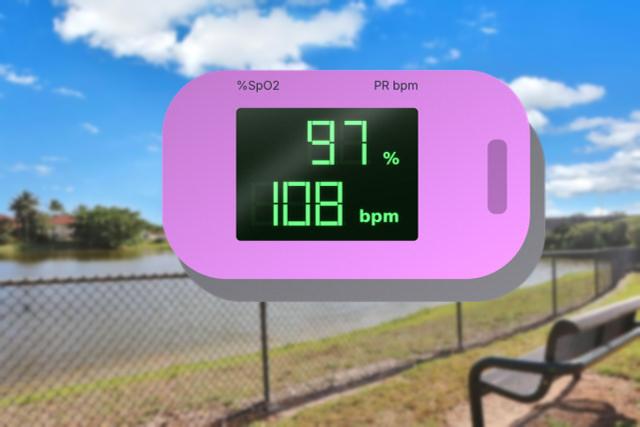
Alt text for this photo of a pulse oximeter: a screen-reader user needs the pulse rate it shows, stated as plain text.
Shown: 108 bpm
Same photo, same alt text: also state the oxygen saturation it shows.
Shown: 97 %
